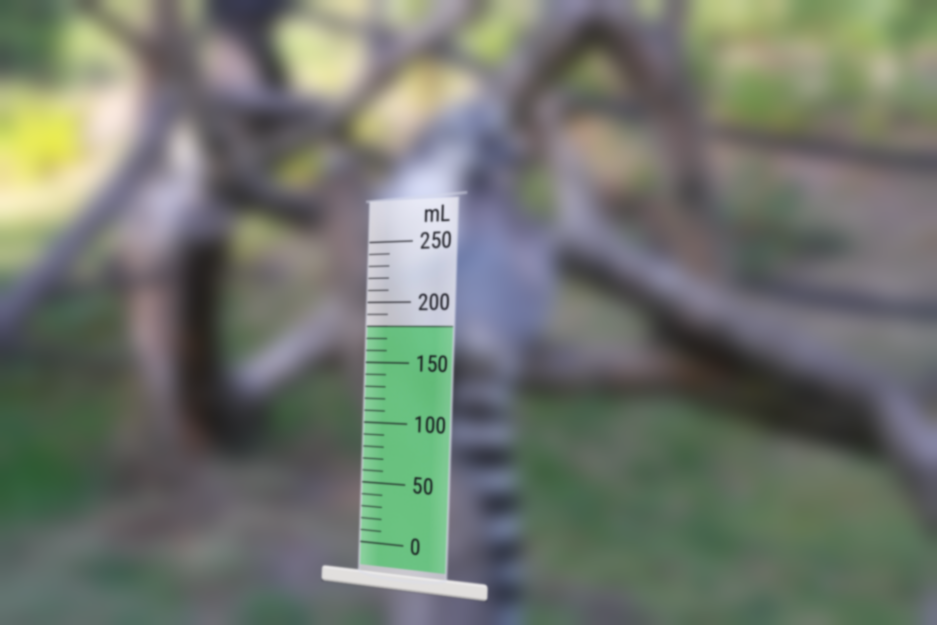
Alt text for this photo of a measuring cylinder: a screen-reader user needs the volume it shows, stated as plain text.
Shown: 180 mL
